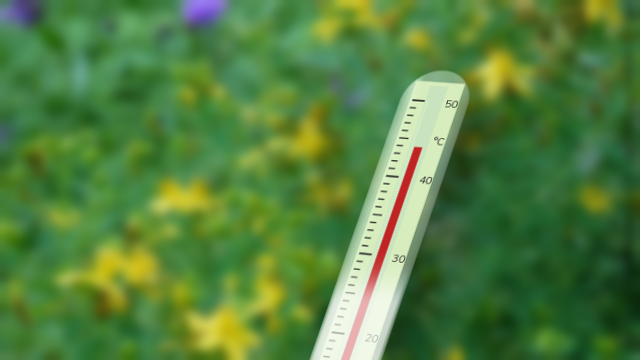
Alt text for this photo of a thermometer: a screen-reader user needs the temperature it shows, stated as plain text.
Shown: 44 °C
